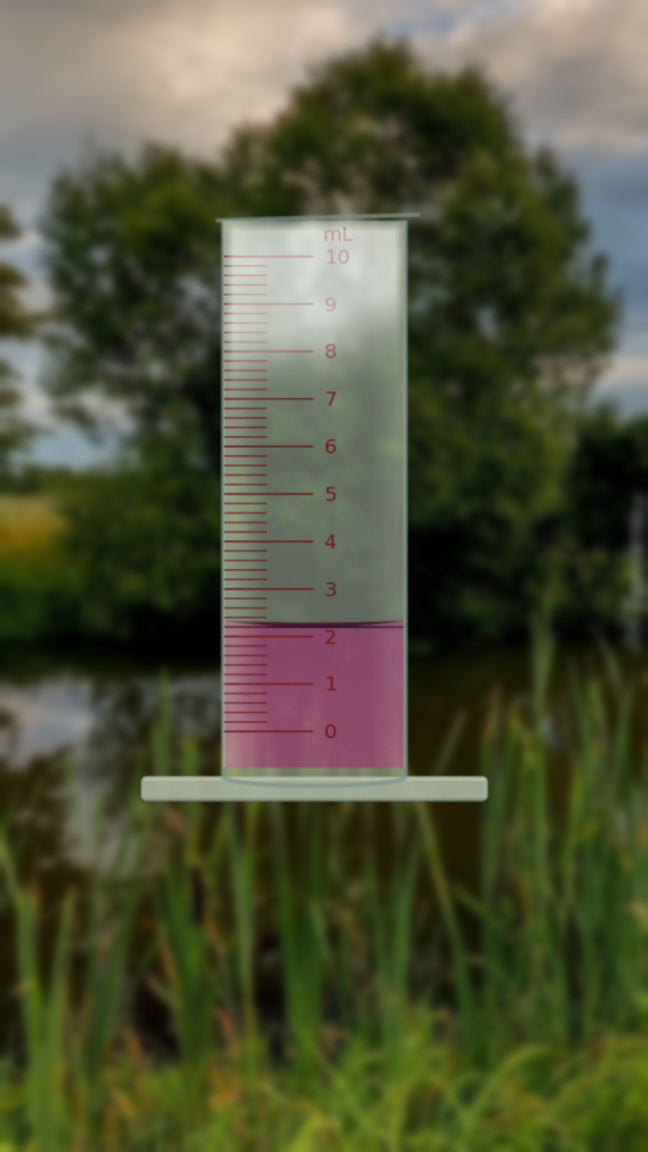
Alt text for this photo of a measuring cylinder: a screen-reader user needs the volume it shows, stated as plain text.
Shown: 2.2 mL
